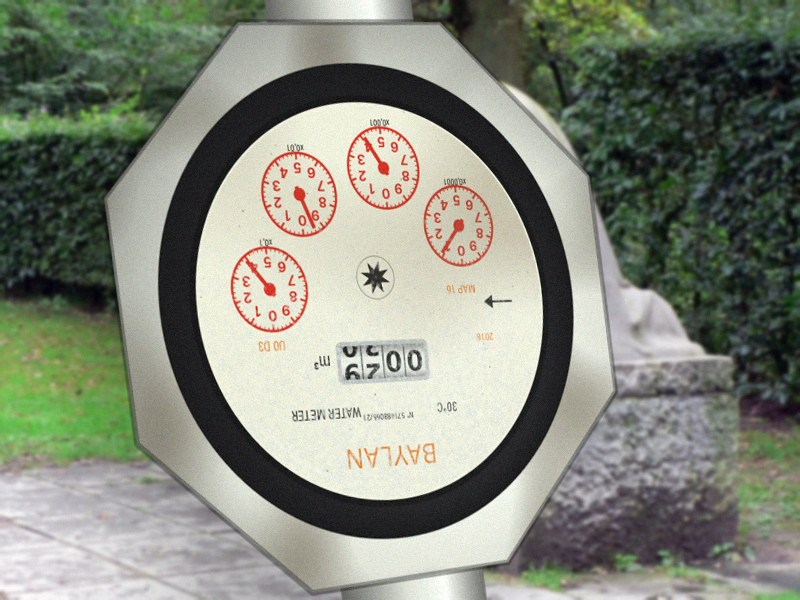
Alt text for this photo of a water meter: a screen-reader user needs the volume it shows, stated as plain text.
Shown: 29.3941 m³
